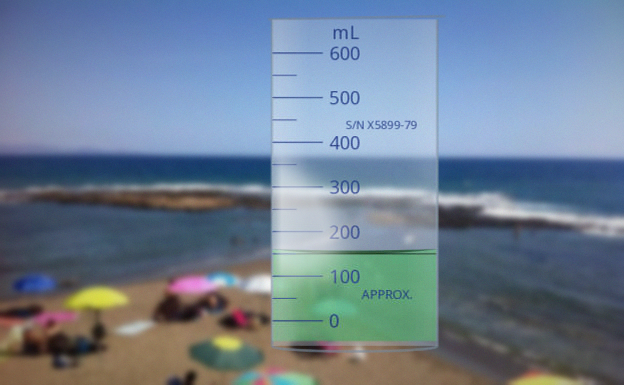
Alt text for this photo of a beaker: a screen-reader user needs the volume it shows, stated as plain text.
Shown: 150 mL
